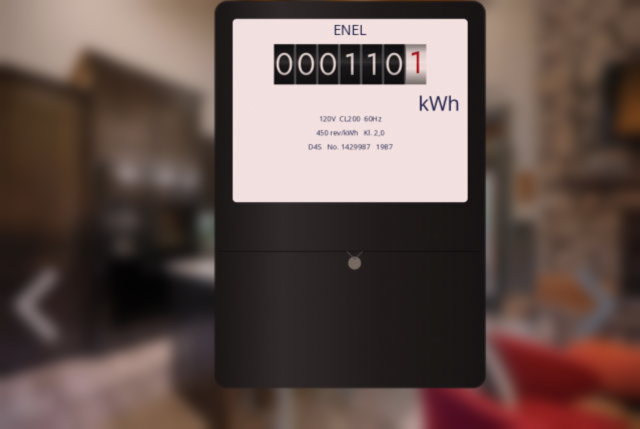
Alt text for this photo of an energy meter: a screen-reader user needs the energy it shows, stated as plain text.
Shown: 110.1 kWh
